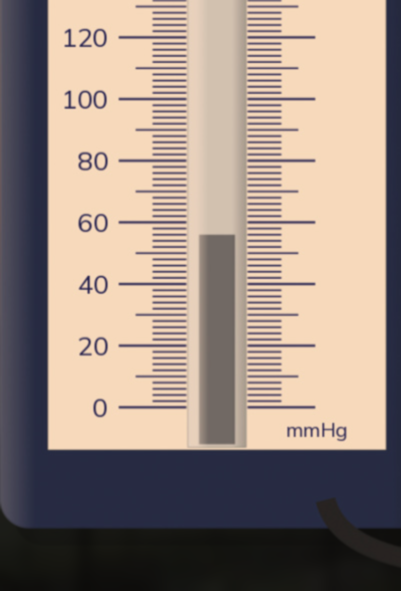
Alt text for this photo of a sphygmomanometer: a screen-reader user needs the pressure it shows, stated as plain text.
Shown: 56 mmHg
